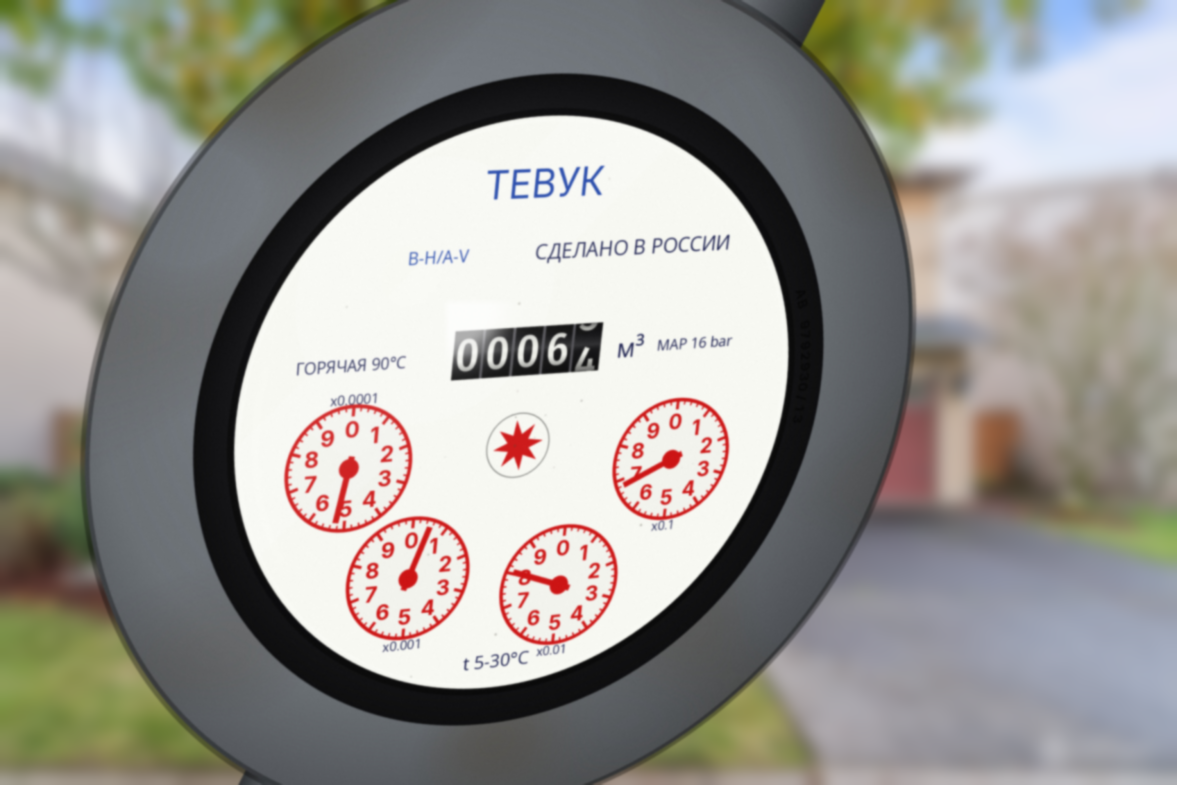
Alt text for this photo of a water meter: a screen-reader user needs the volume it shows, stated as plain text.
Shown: 63.6805 m³
